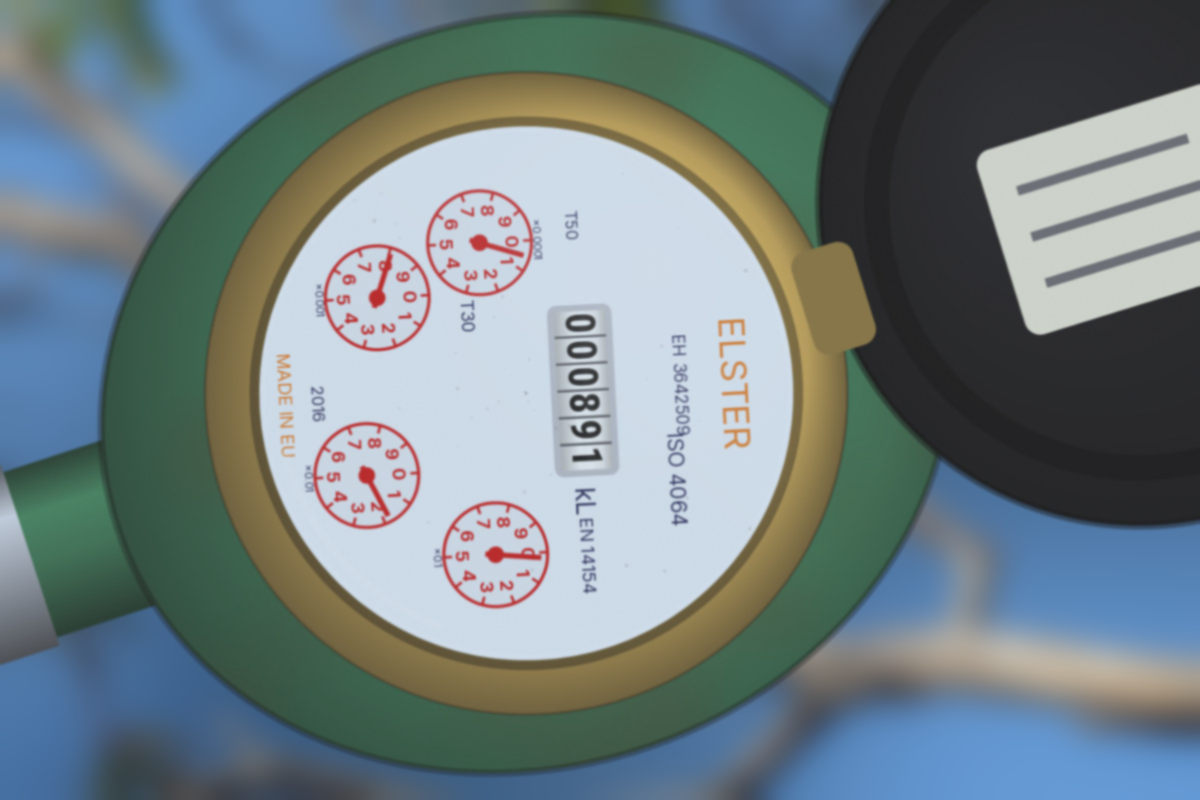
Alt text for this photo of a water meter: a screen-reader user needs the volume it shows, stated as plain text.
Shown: 891.0180 kL
